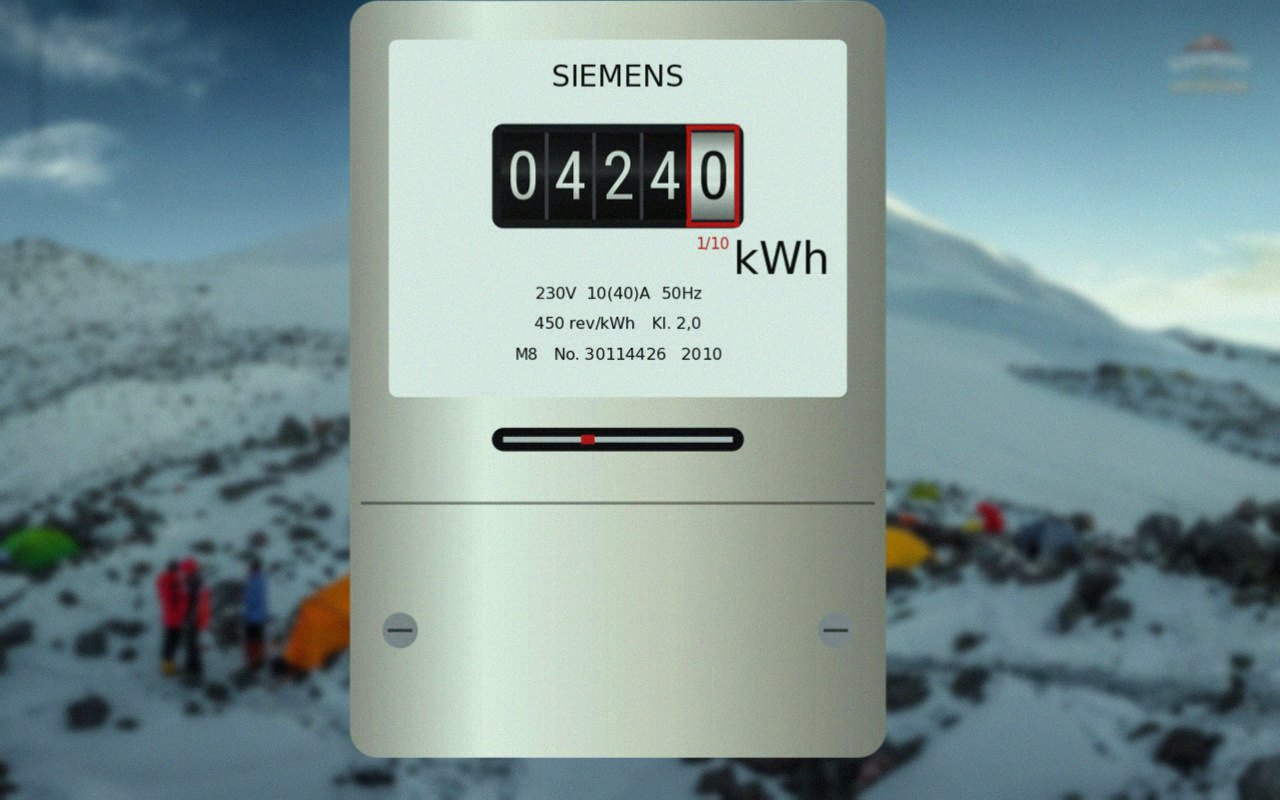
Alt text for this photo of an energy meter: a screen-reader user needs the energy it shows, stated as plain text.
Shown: 424.0 kWh
